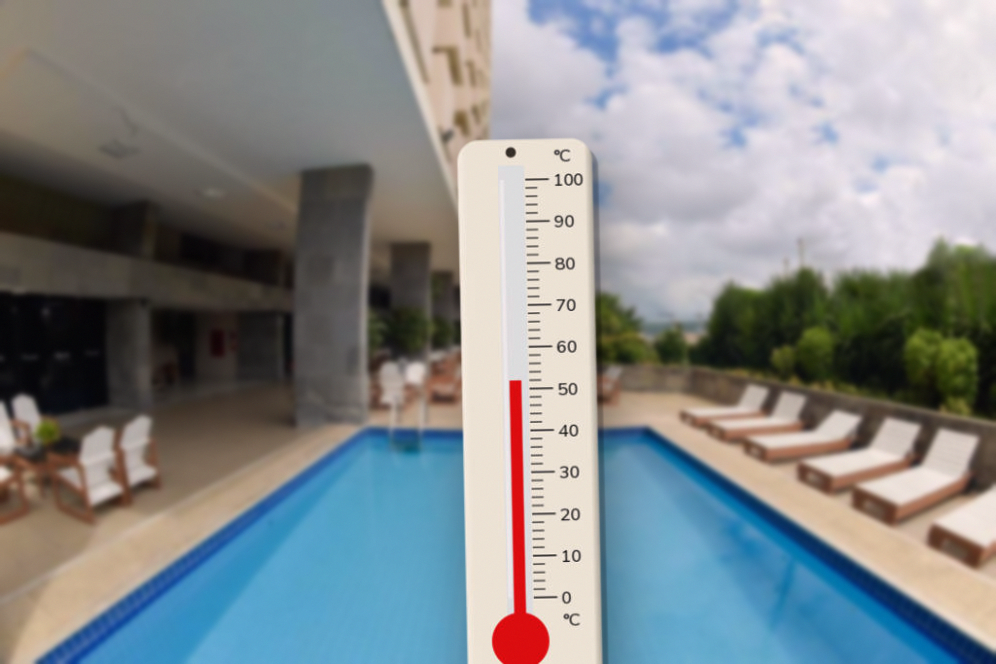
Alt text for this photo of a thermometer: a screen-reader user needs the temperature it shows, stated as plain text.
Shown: 52 °C
